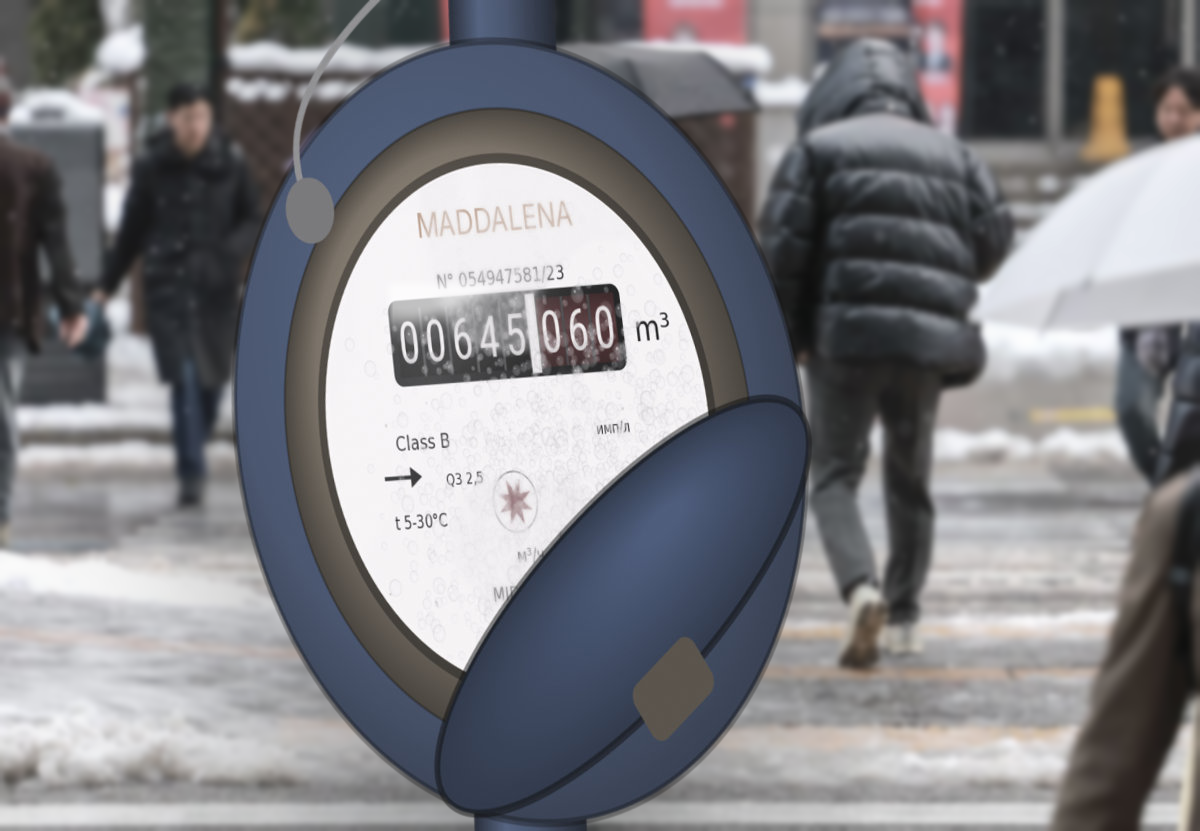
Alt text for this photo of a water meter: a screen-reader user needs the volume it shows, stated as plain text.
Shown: 645.060 m³
